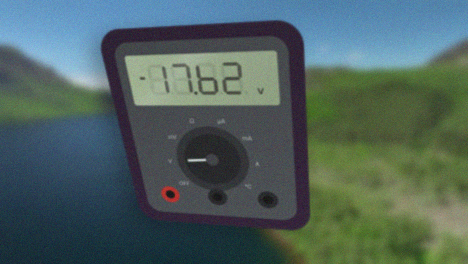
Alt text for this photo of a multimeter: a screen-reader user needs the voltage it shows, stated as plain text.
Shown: -17.62 V
